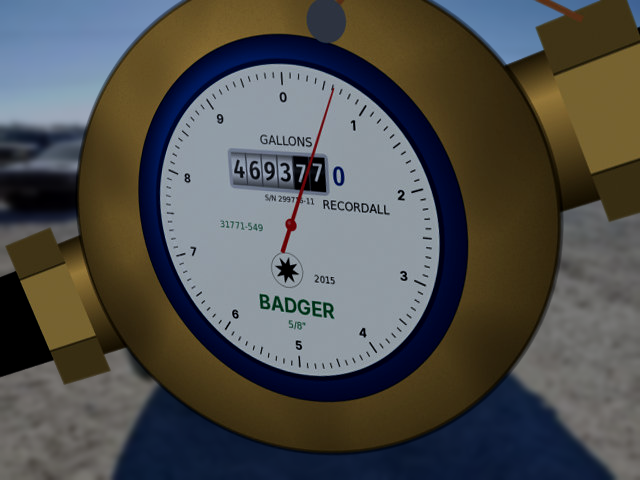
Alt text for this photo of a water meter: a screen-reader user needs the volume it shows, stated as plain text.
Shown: 4693770.6 gal
